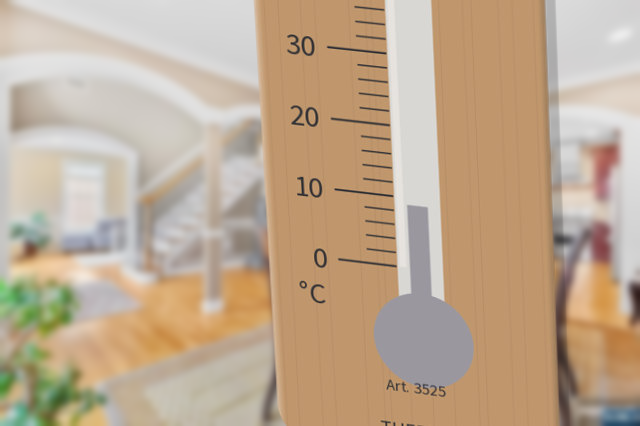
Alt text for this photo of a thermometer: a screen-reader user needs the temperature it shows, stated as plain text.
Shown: 9 °C
